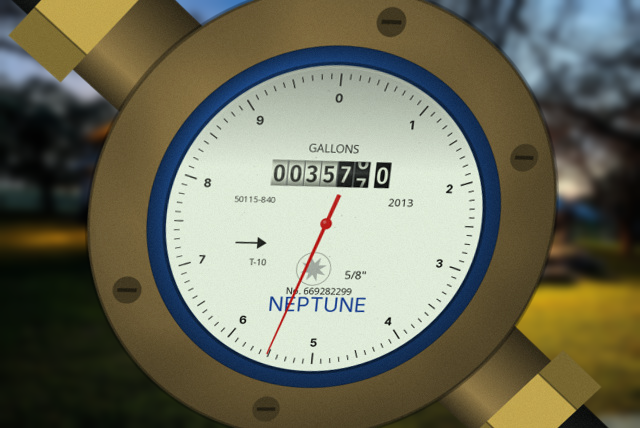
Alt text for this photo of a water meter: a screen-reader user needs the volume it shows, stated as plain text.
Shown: 35765.5 gal
